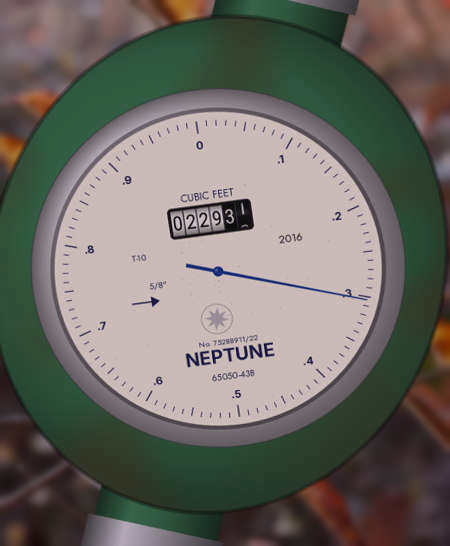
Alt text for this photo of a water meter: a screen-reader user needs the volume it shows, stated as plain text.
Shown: 22931.30 ft³
